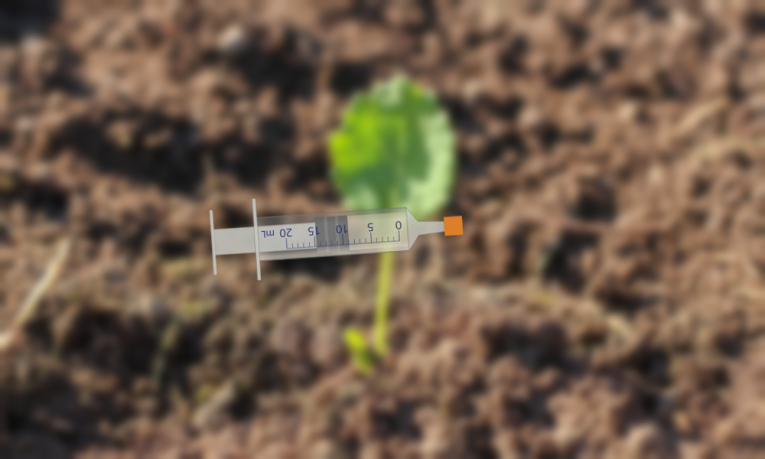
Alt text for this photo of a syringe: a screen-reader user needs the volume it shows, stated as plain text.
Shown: 9 mL
